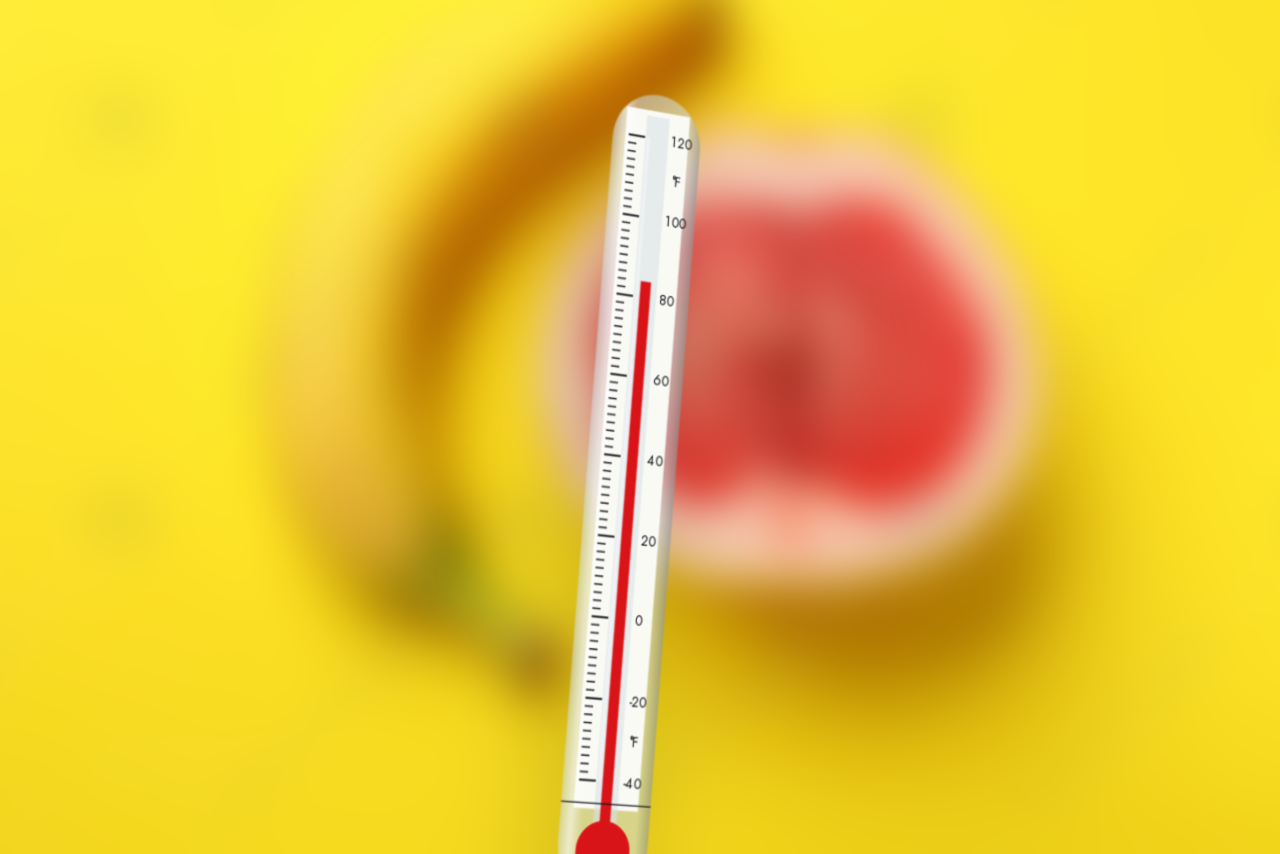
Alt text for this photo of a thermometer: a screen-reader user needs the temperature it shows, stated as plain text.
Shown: 84 °F
